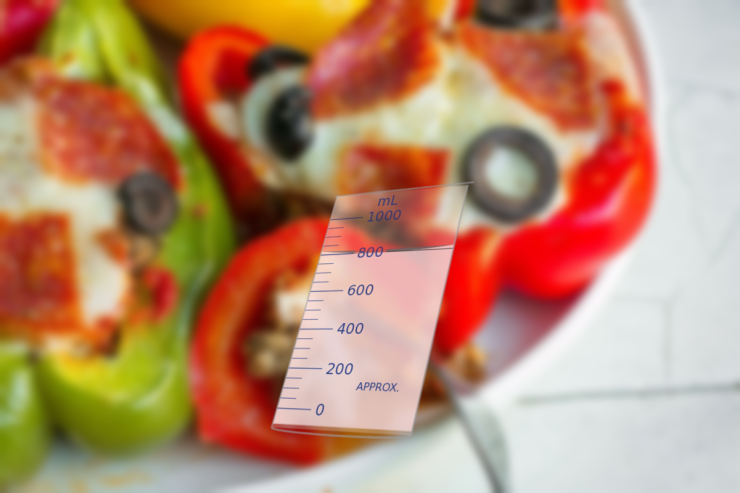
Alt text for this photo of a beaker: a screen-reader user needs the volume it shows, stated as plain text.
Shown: 800 mL
